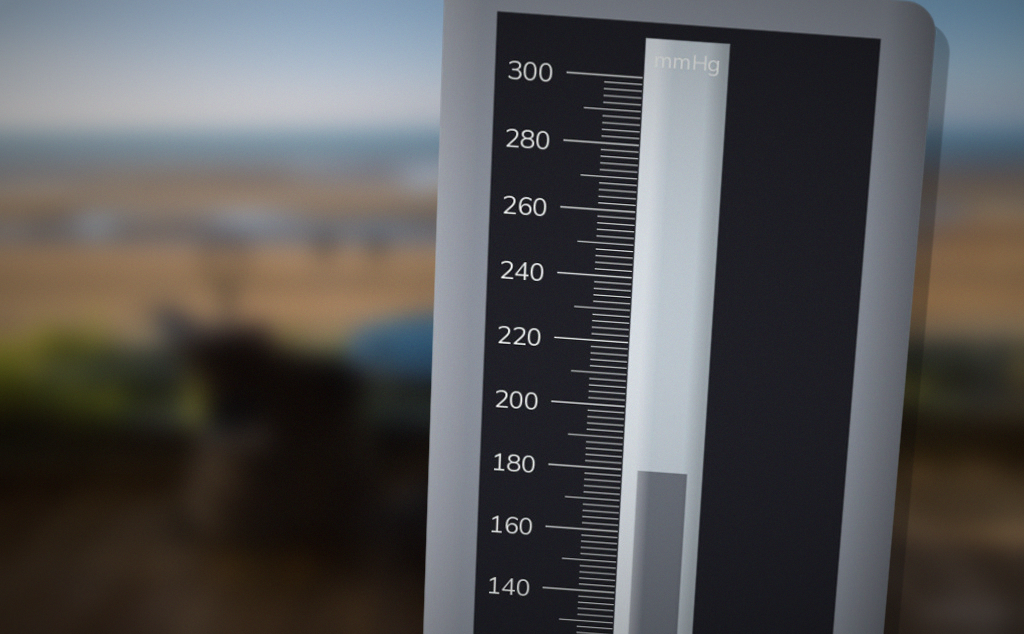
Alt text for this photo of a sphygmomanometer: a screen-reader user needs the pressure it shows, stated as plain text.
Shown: 180 mmHg
